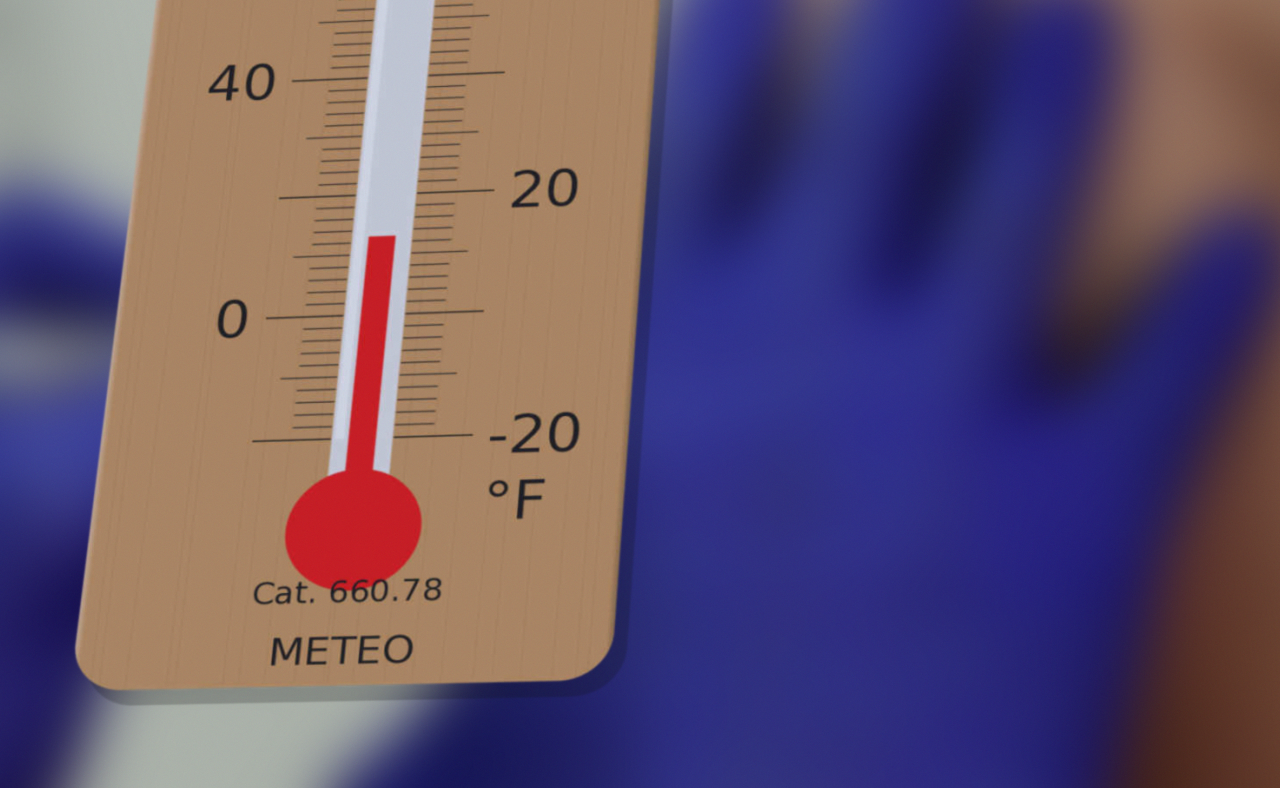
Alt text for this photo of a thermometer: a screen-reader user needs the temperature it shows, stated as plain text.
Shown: 13 °F
